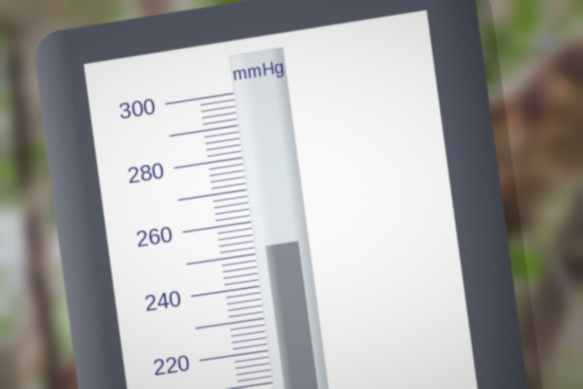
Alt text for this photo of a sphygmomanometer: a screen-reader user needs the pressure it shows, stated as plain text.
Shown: 252 mmHg
